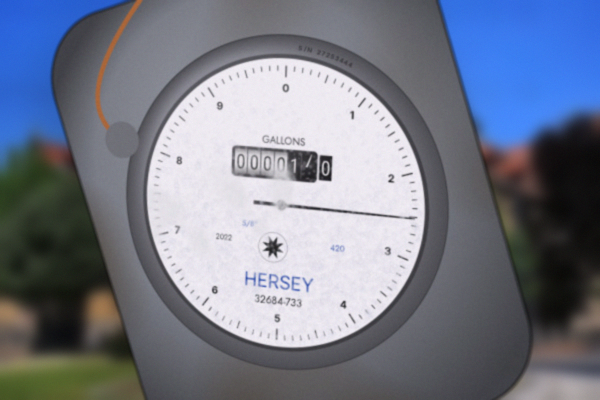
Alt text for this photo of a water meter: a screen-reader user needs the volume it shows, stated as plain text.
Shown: 172.5 gal
